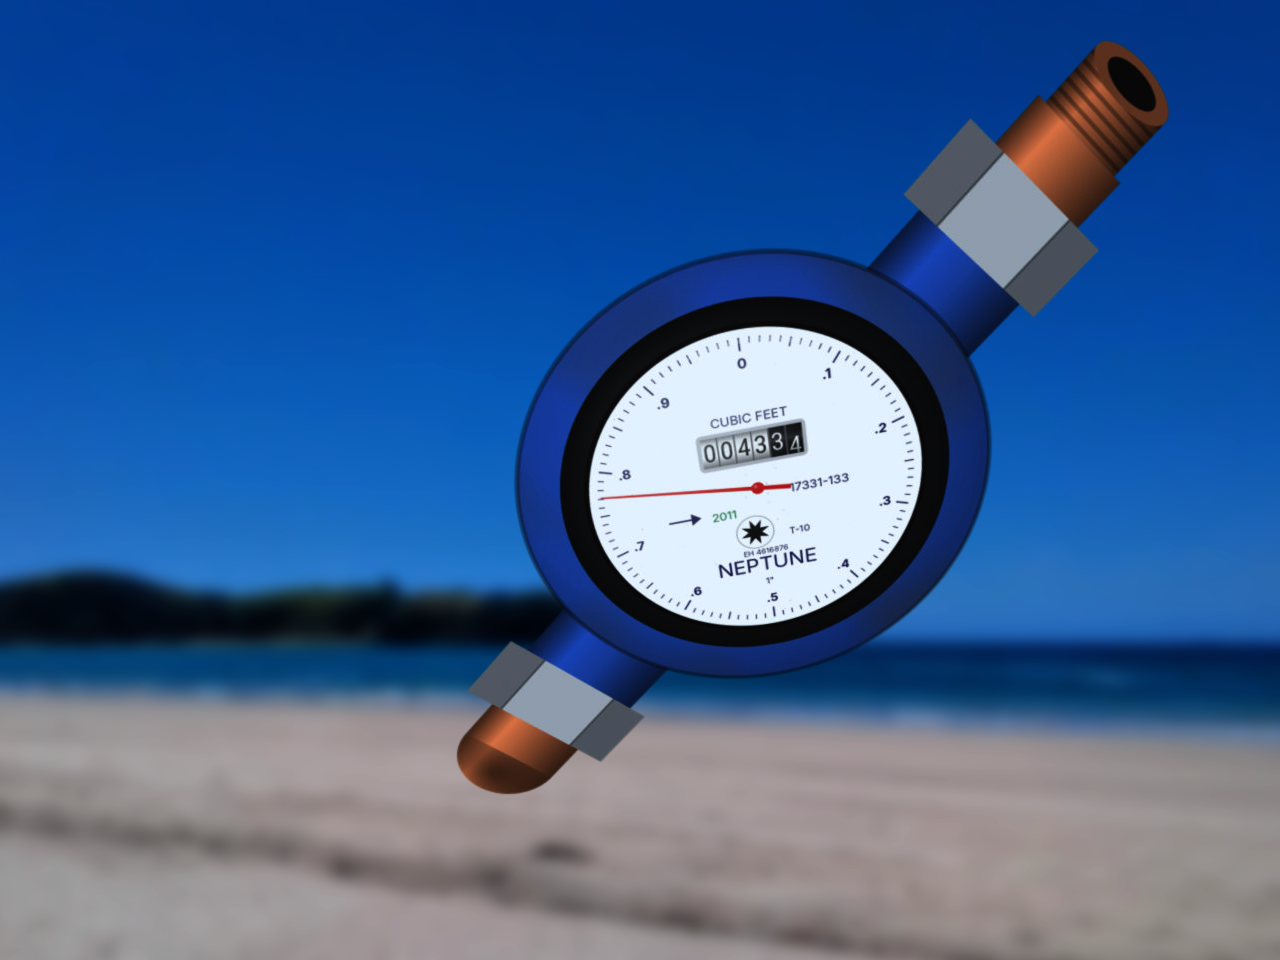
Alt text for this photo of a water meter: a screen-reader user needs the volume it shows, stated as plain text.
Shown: 4333.77 ft³
